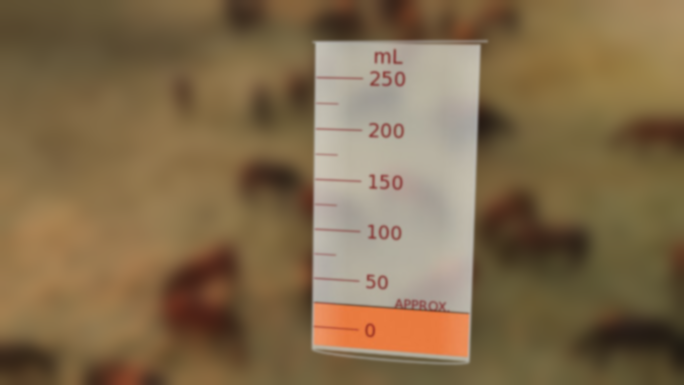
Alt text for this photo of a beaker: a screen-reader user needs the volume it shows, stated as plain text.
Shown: 25 mL
